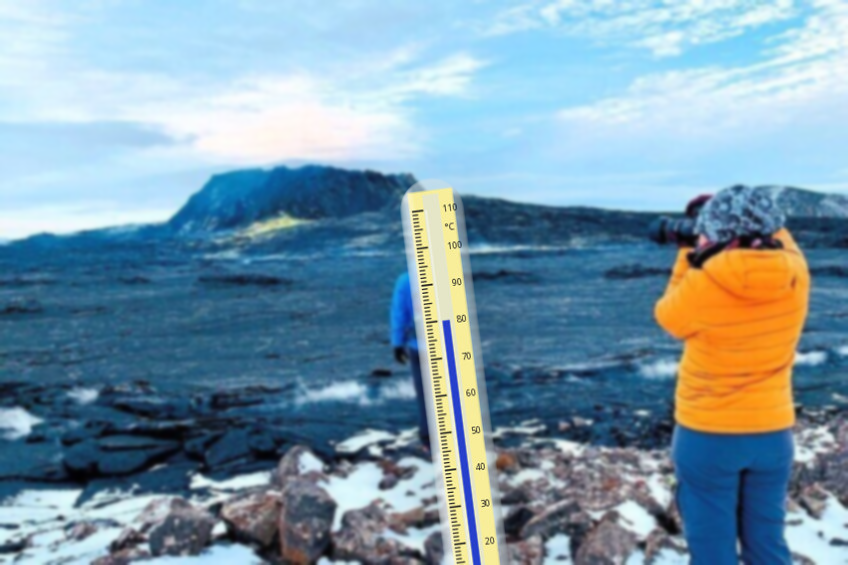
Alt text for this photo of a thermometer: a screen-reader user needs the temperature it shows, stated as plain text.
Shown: 80 °C
